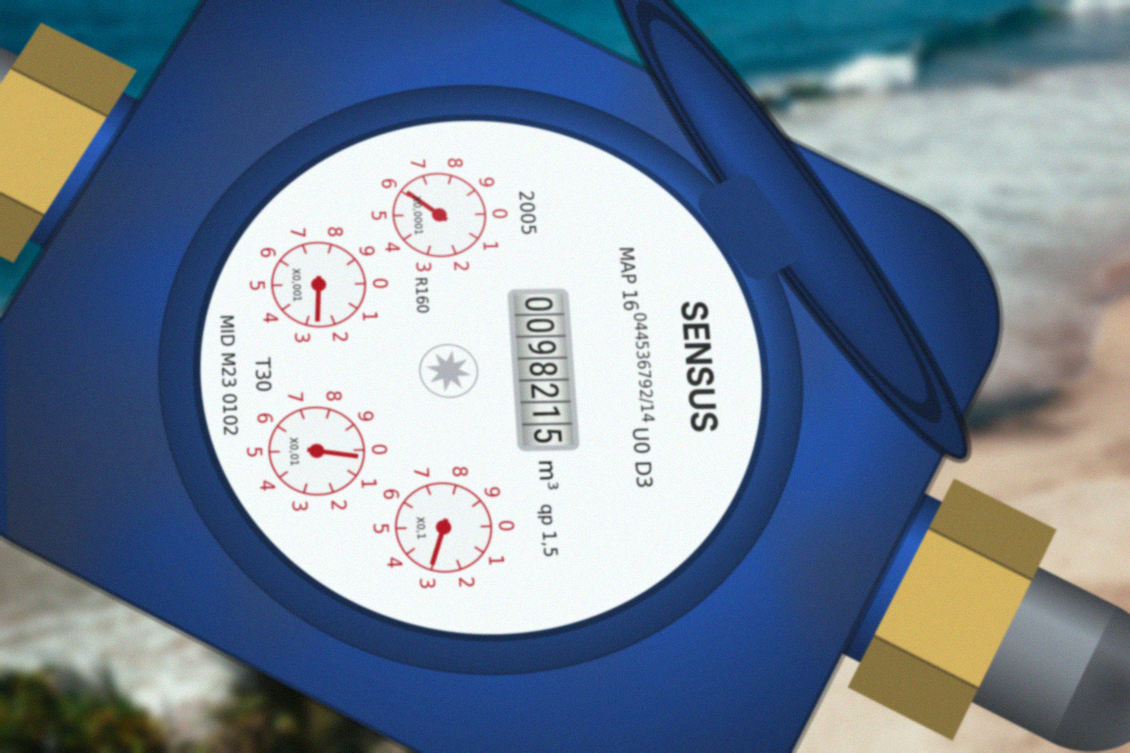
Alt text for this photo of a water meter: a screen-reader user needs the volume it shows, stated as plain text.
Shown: 98215.3026 m³
